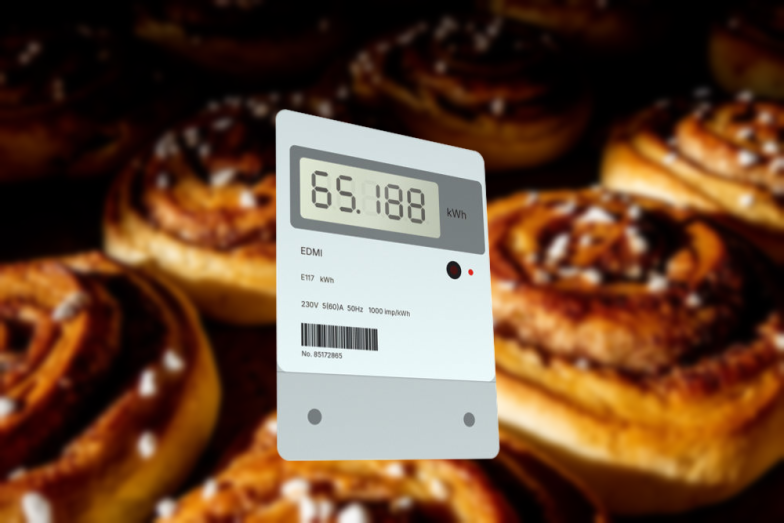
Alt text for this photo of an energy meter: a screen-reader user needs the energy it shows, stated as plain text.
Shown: 65.188 kWh
